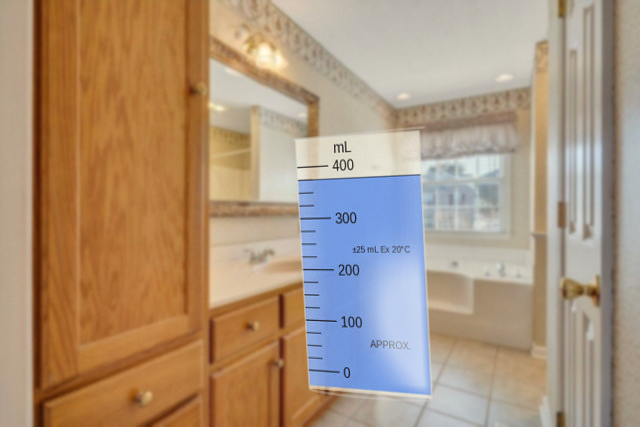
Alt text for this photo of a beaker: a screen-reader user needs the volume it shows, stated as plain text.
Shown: 375 mL
